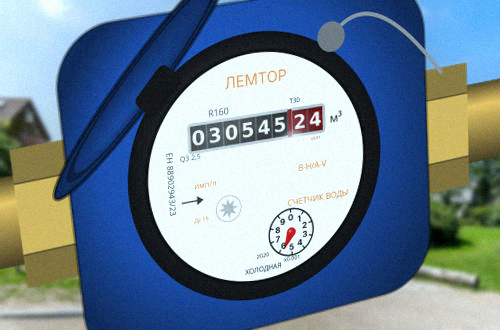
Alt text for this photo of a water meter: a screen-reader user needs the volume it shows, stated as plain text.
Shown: 30545.245 m³
